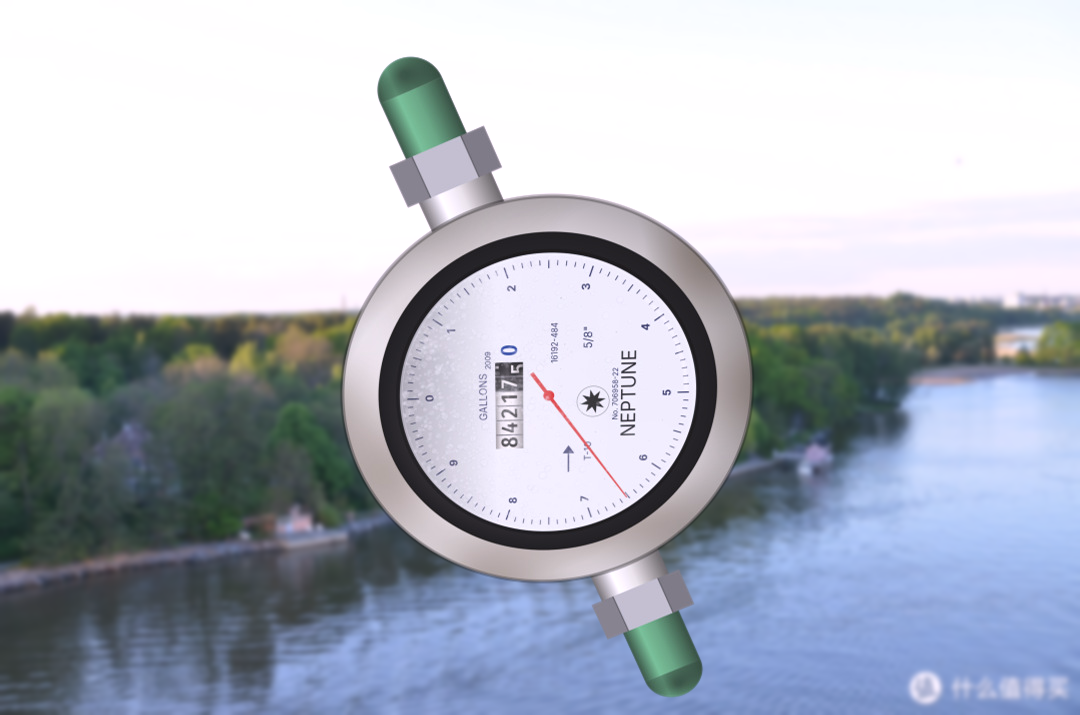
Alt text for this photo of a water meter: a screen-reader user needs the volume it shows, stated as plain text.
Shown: 8421746.5 gal
